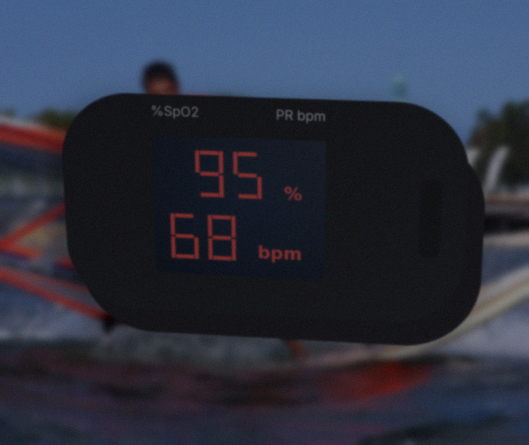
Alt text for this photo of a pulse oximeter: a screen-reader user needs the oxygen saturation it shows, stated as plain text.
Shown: 95 %
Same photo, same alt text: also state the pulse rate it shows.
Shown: 68 bpm
